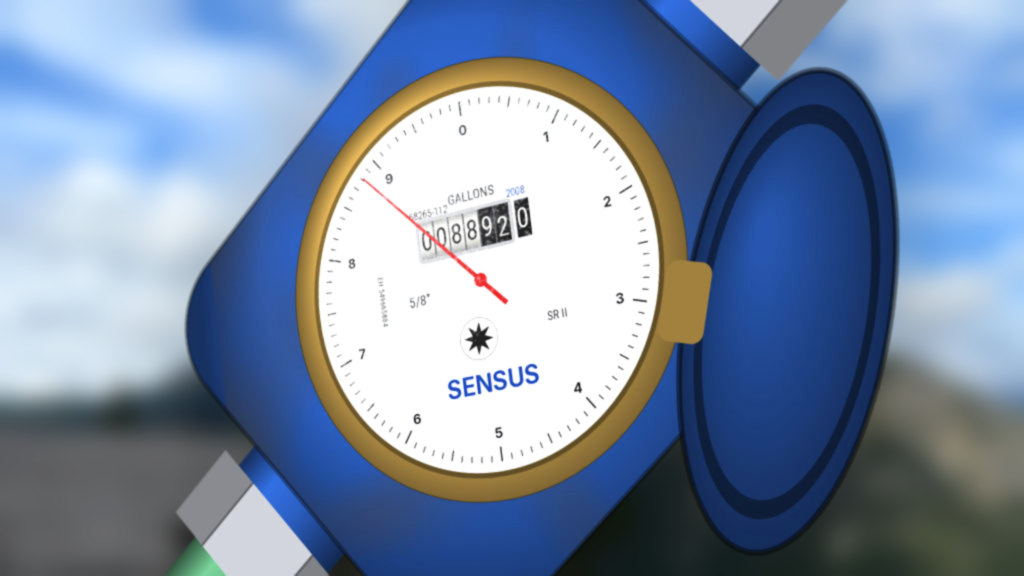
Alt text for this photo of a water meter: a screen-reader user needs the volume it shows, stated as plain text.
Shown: 88918.8 gal
